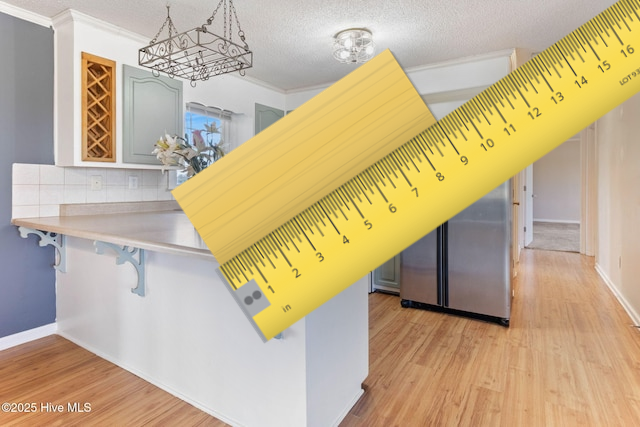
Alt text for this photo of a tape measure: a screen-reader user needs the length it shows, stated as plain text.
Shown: 9 in
